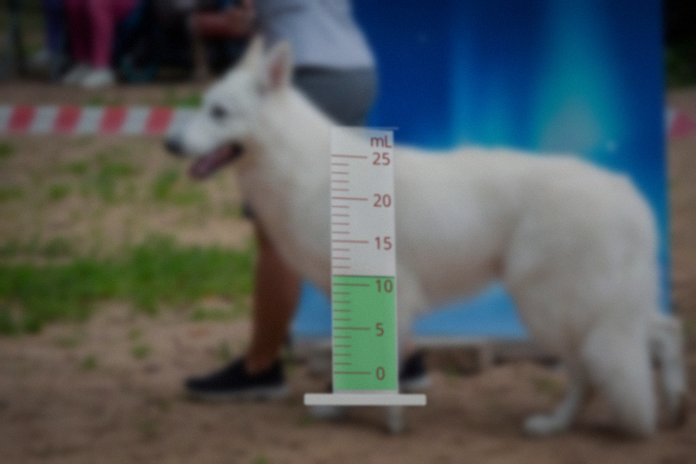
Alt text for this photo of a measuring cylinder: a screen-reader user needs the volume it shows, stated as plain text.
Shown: 11 mL
